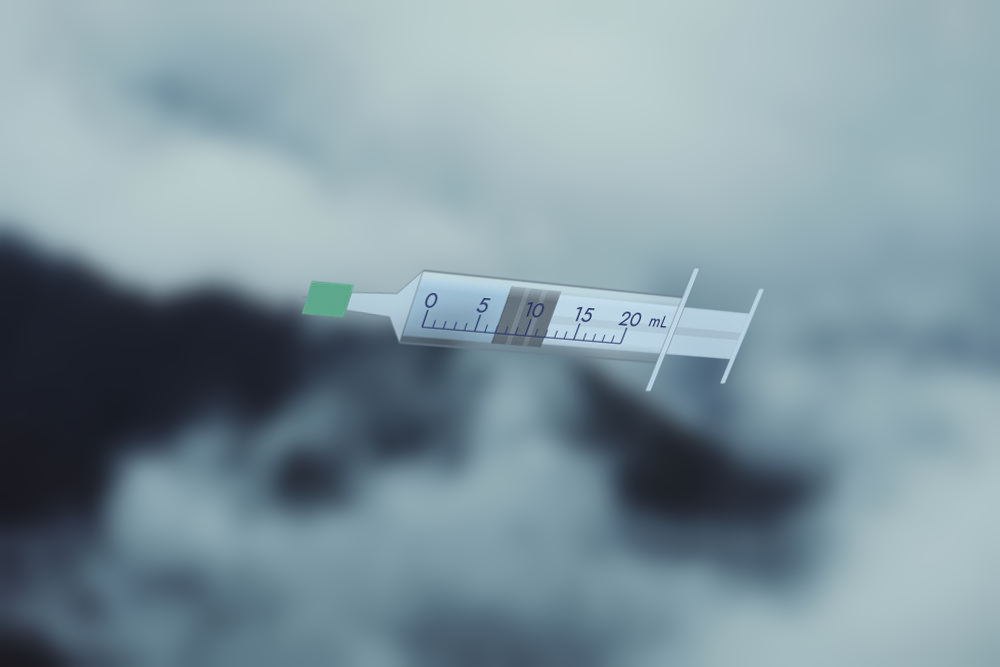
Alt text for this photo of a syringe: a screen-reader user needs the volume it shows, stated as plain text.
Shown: 7 mL
